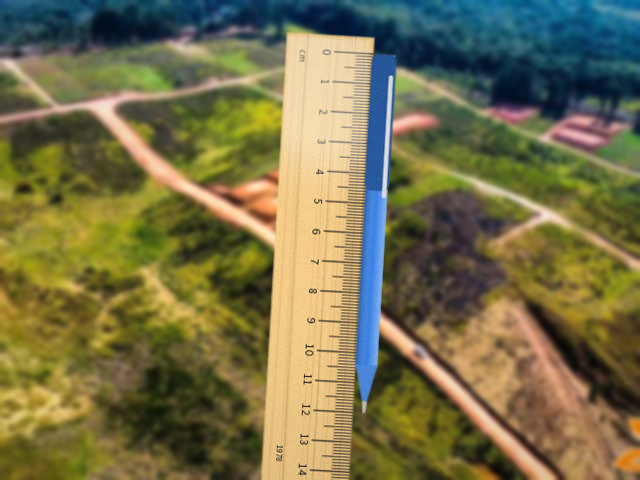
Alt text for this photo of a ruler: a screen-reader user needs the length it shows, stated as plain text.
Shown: 12 cm
